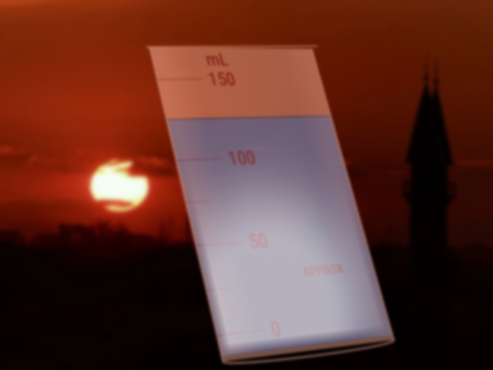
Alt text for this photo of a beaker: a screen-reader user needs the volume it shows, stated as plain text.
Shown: 125 mL
